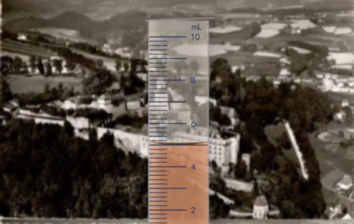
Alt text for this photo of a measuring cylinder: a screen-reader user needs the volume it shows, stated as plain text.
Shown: 5 mL
